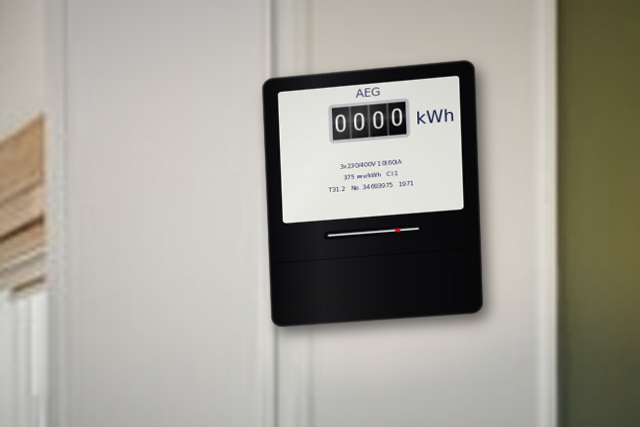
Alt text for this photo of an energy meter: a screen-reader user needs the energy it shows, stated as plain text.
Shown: 0 kWh
